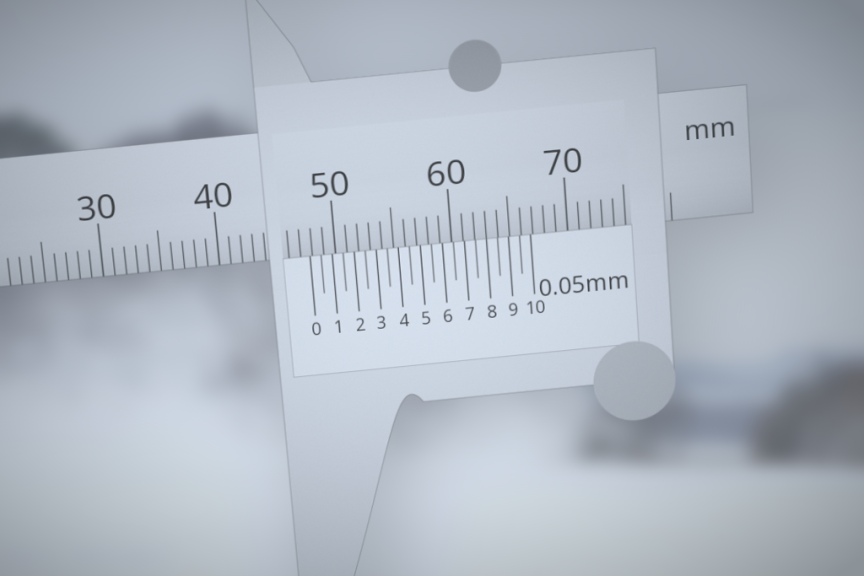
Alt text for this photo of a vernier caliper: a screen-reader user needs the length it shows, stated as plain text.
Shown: 47.8 mm
